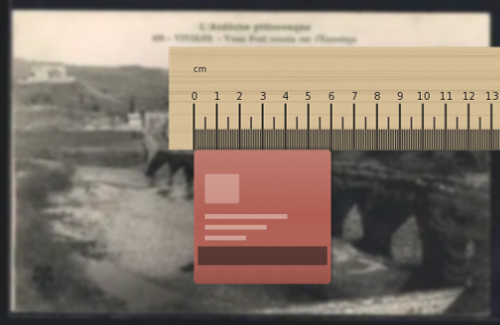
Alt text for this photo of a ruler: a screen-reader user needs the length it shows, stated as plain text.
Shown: 6 cm
